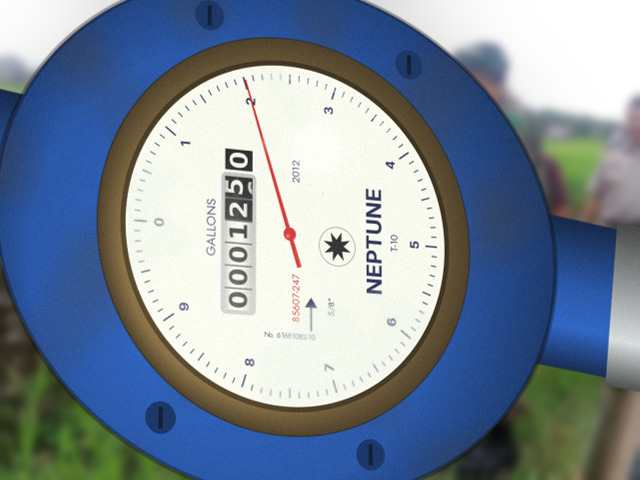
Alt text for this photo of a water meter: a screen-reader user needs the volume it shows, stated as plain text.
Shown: 1252.0 gal
